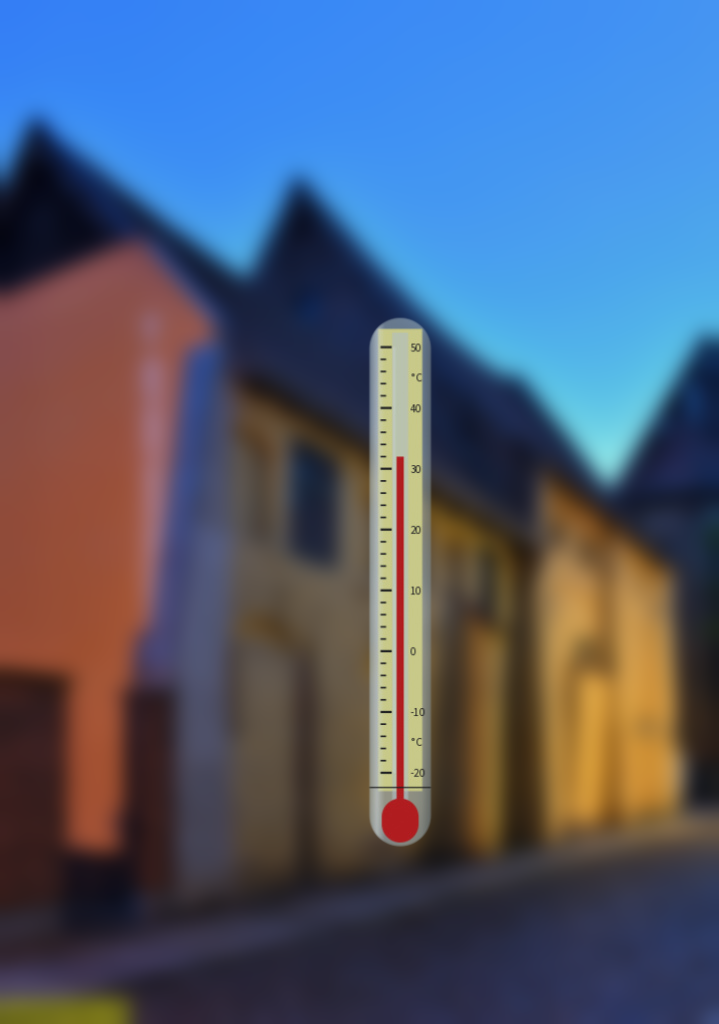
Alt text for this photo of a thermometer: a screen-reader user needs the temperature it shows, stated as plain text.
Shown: 32 °C
